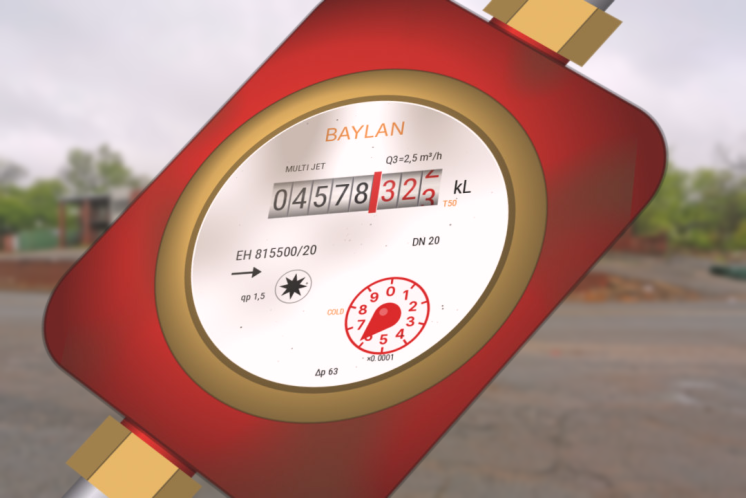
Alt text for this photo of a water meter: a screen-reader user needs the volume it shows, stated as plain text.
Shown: 4578.3226 kL
